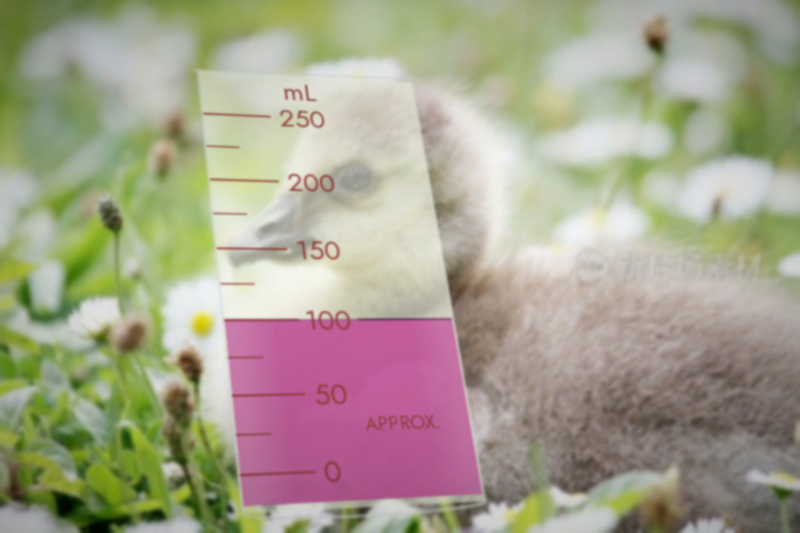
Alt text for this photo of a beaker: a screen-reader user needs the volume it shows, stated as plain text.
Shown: 100 mL
